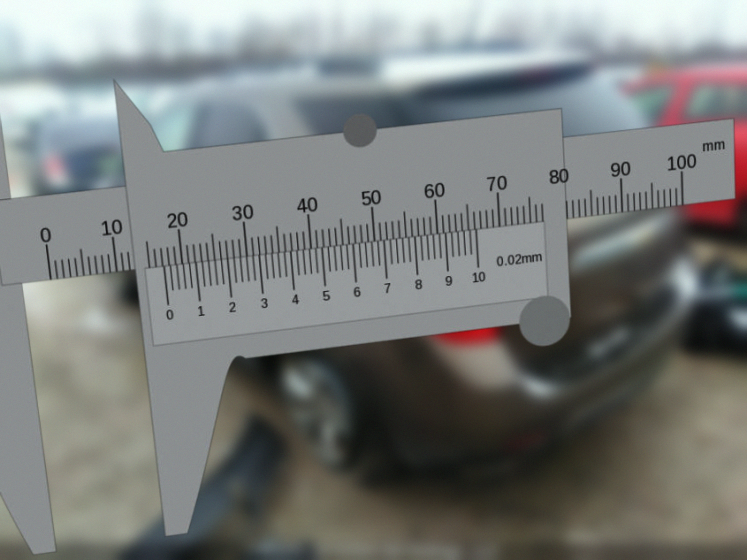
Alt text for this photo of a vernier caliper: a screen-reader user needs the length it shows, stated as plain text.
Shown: 17.2 mm
